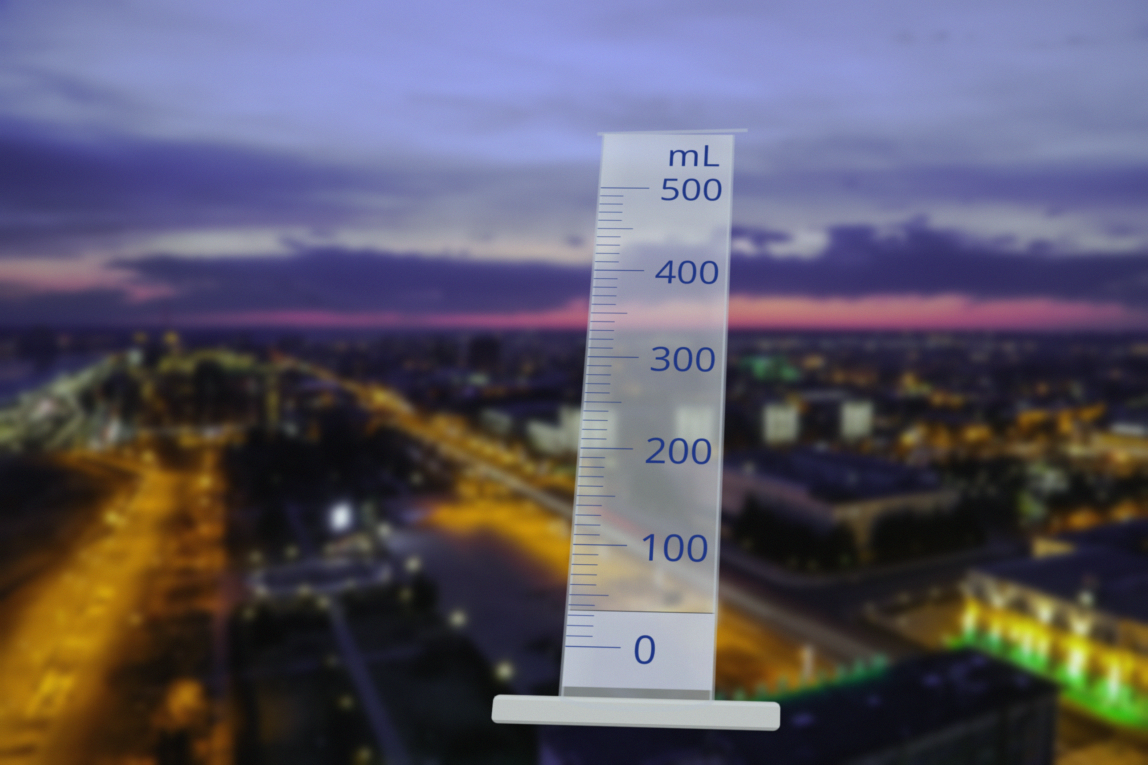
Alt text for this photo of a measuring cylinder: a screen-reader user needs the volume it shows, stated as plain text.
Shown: 35 mL
